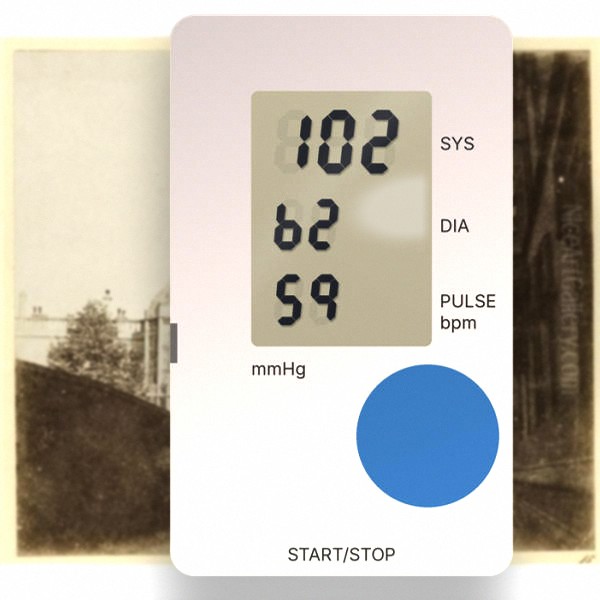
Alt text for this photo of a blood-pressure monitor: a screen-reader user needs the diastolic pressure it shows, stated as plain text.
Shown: 62 mmHg
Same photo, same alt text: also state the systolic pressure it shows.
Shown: 102 mmHg
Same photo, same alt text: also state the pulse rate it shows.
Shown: 59 bpm
